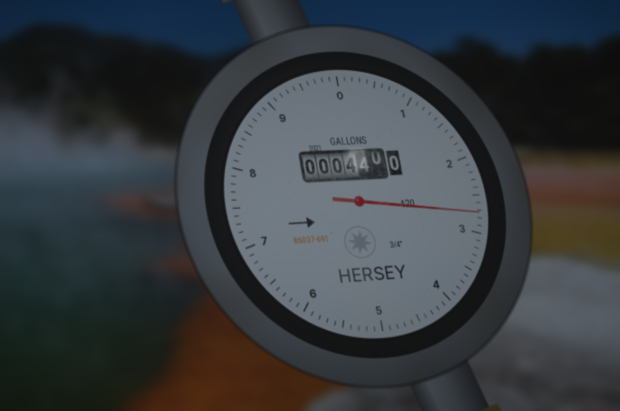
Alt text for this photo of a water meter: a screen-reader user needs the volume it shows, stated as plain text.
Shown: 4402.7 gal
